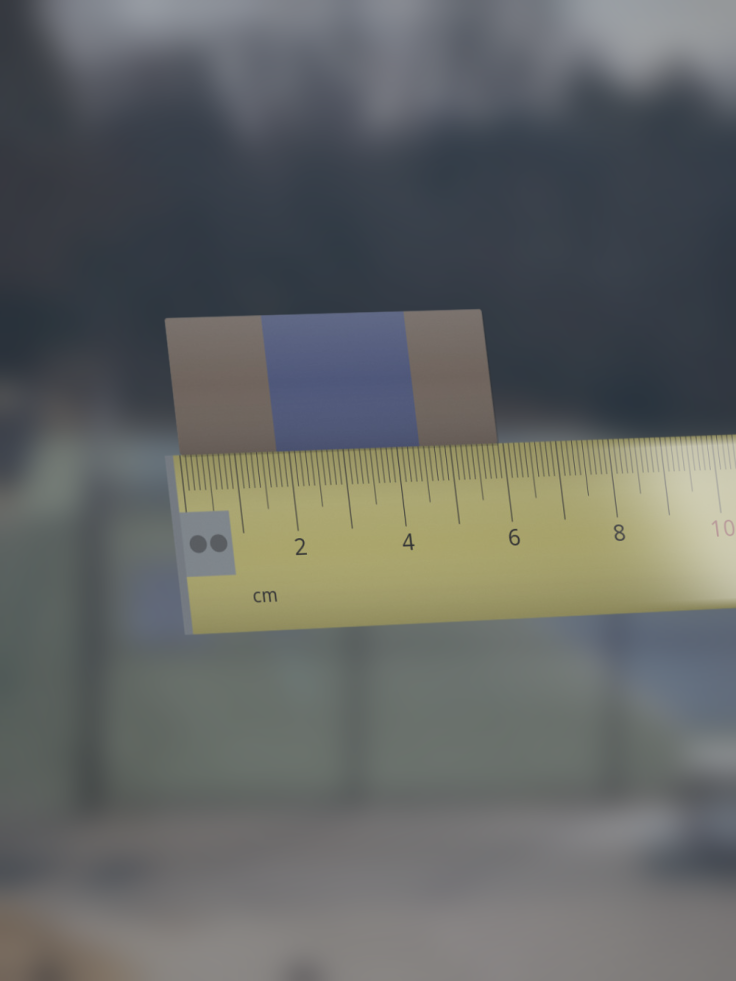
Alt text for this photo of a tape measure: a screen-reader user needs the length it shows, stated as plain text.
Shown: 5.9 cm
